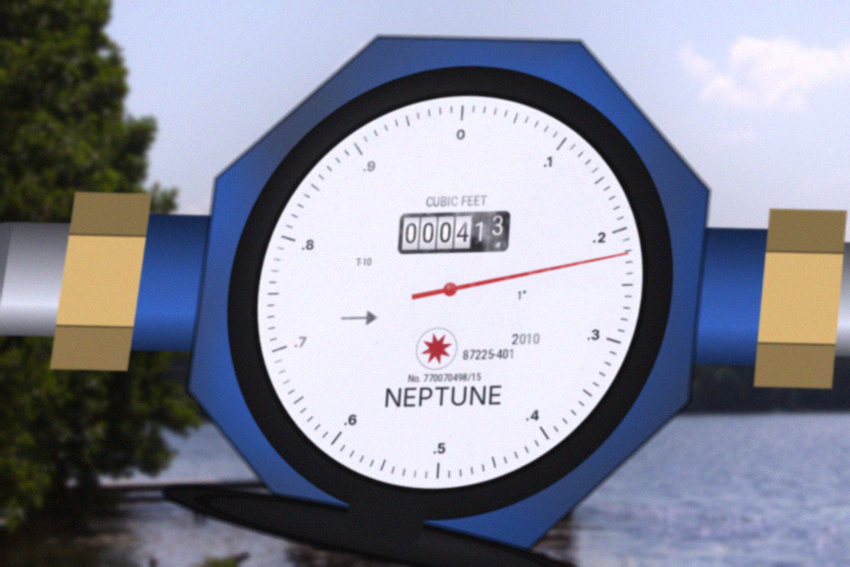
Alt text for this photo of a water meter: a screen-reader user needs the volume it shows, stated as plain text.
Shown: 413.22 ft³
